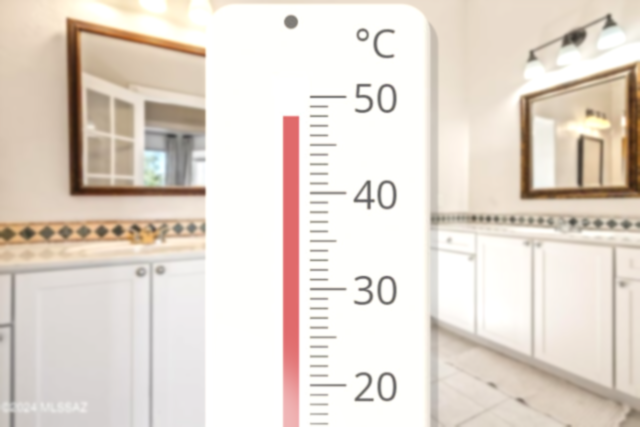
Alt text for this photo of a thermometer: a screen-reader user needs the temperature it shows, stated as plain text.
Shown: 48 °C
